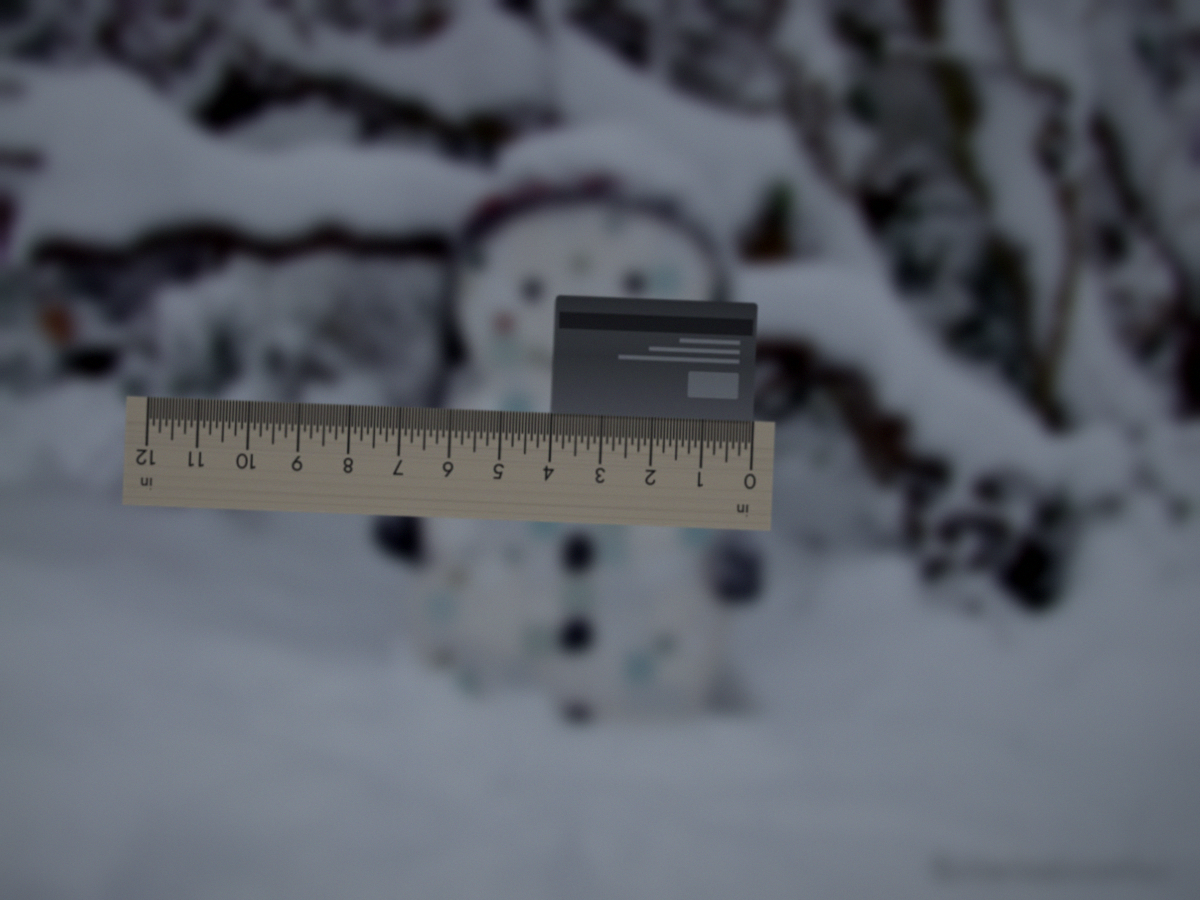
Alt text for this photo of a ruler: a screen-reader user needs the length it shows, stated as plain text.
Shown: 4 in
